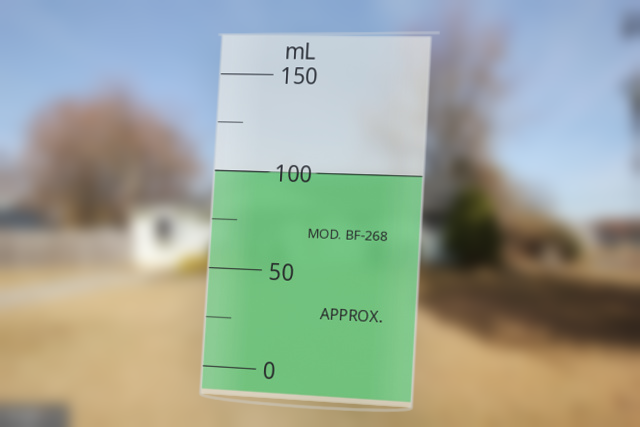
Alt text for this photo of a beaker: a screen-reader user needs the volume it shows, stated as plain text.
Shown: 100 mL
